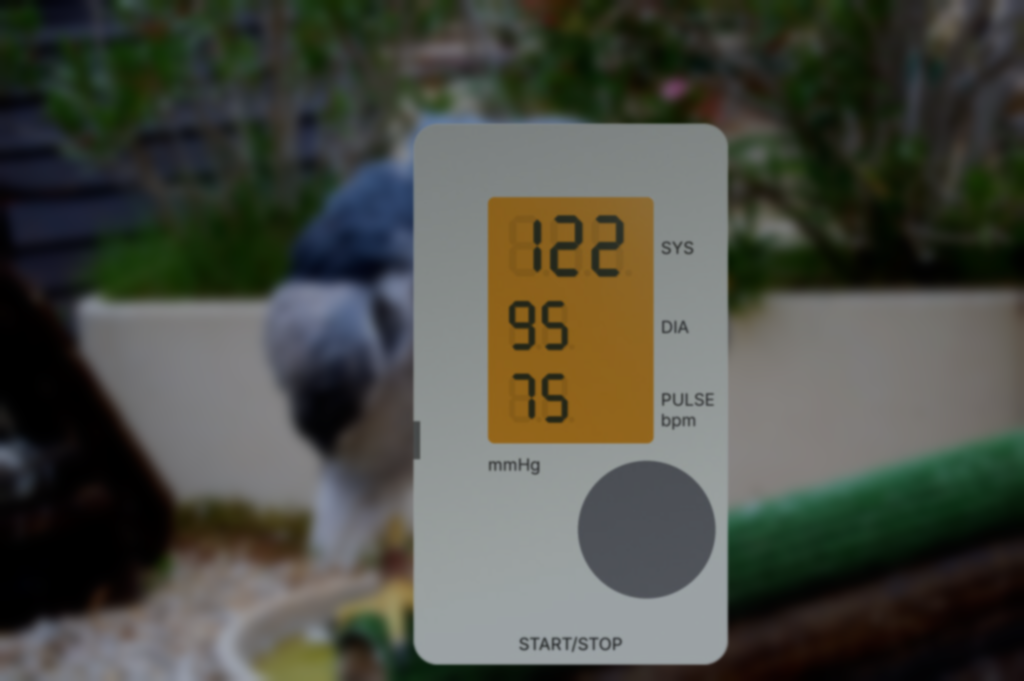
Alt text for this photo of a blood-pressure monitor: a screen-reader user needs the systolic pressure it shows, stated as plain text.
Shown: 122 mmHg
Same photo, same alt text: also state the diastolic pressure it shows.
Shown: 95 mmHg
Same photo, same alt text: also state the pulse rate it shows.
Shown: 75 bpm
